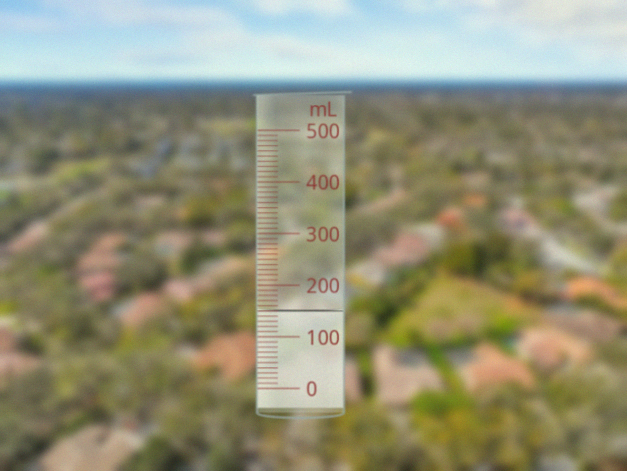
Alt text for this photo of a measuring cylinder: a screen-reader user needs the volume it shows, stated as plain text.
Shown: 150 mL
